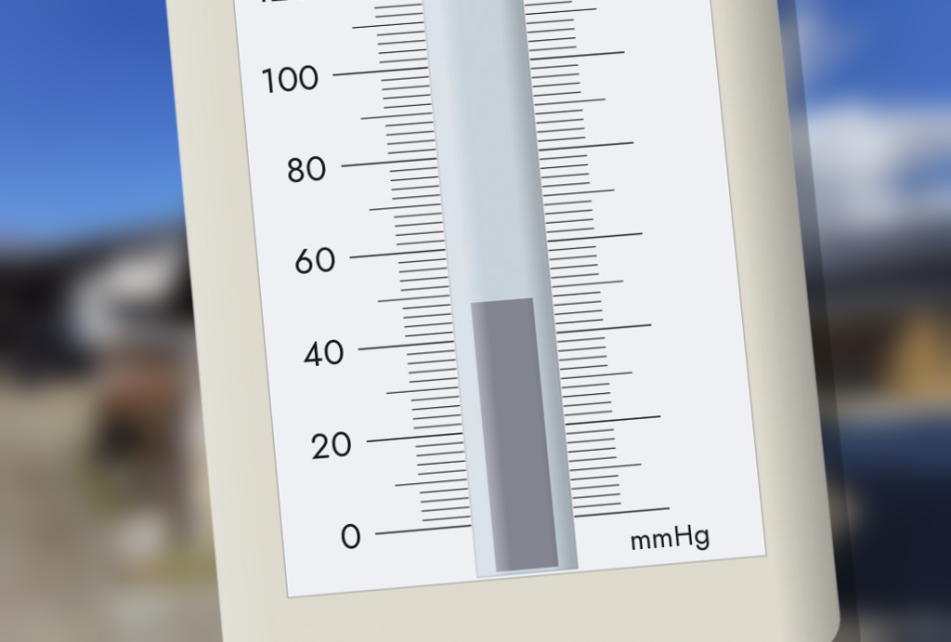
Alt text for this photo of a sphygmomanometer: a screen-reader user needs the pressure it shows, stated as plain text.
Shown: 48 mmHg
